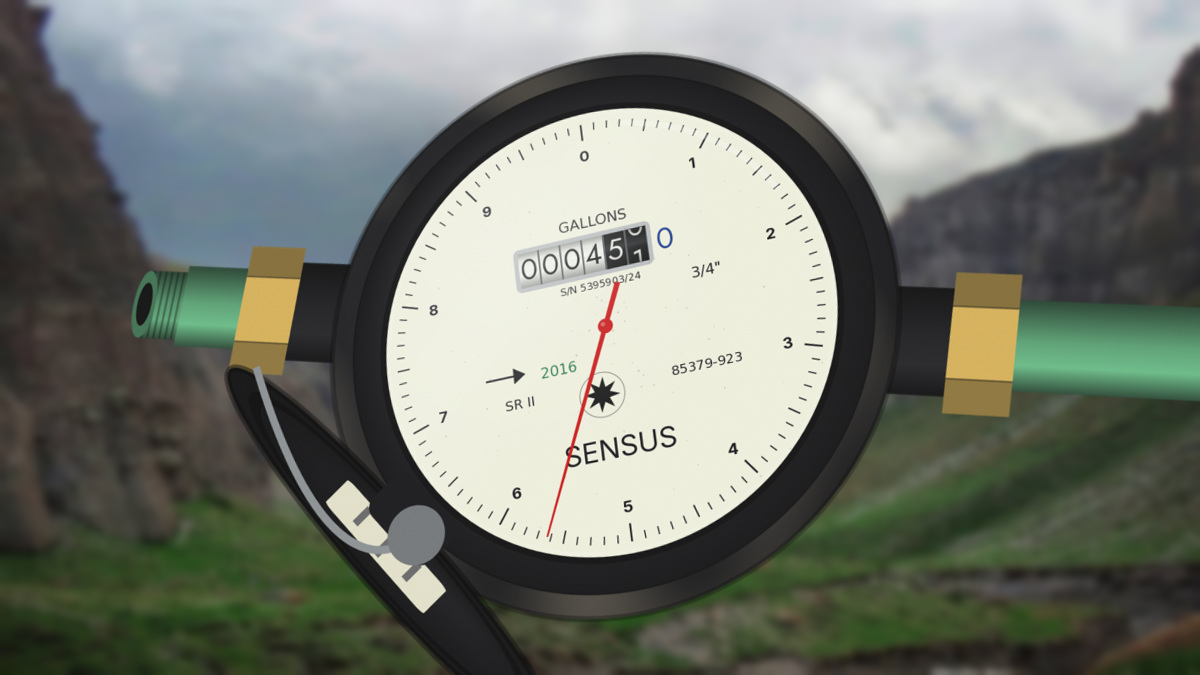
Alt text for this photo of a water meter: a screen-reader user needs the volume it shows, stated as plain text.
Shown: 4505.6 gal
